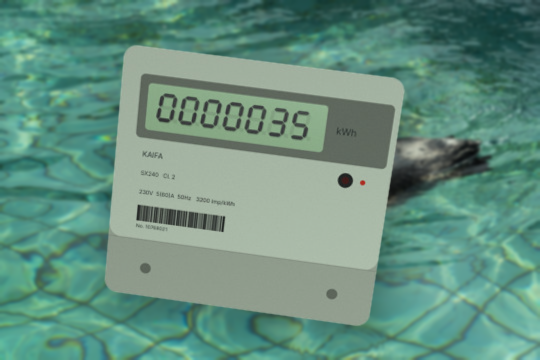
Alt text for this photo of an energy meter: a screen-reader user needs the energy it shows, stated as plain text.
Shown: 35 kWh
